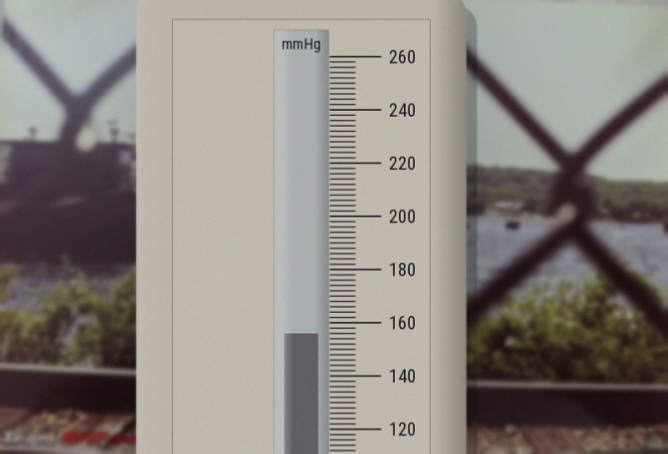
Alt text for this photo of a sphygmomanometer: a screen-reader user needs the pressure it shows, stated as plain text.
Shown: 156 mmHg
